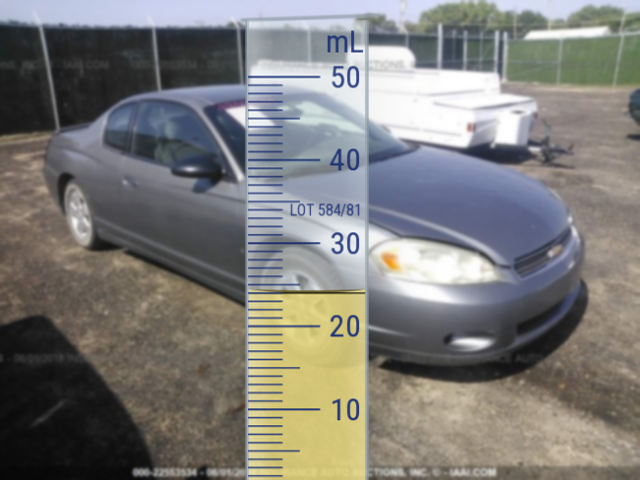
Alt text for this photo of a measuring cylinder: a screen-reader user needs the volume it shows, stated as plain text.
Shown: 24 mL
